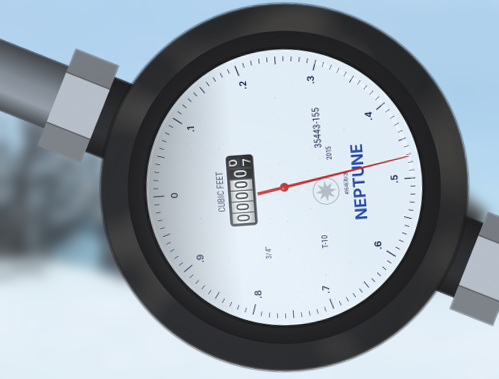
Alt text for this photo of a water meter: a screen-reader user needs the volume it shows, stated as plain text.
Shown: 6.47 ft³
